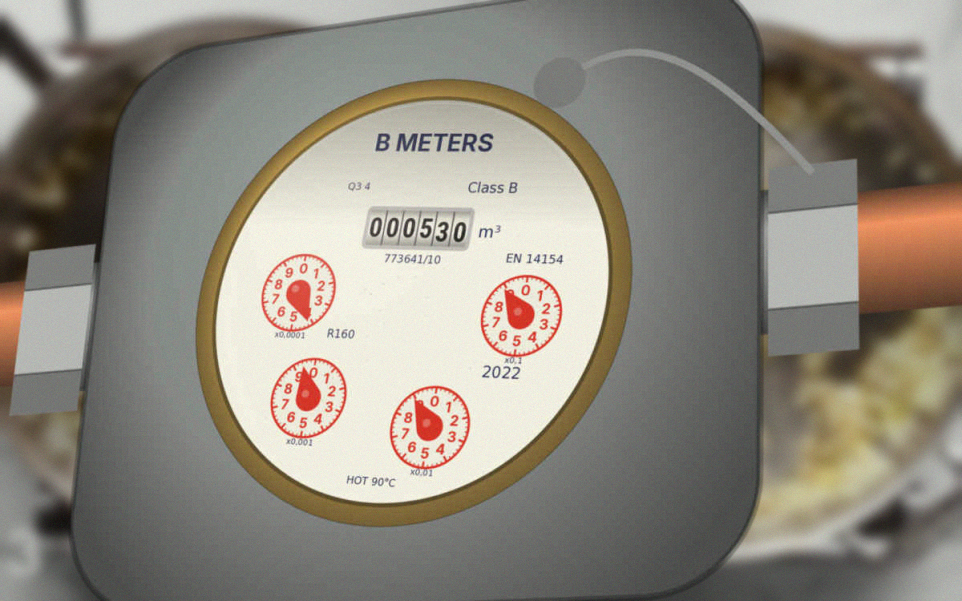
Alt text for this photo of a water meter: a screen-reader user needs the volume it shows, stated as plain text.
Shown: 529.8894 m³
